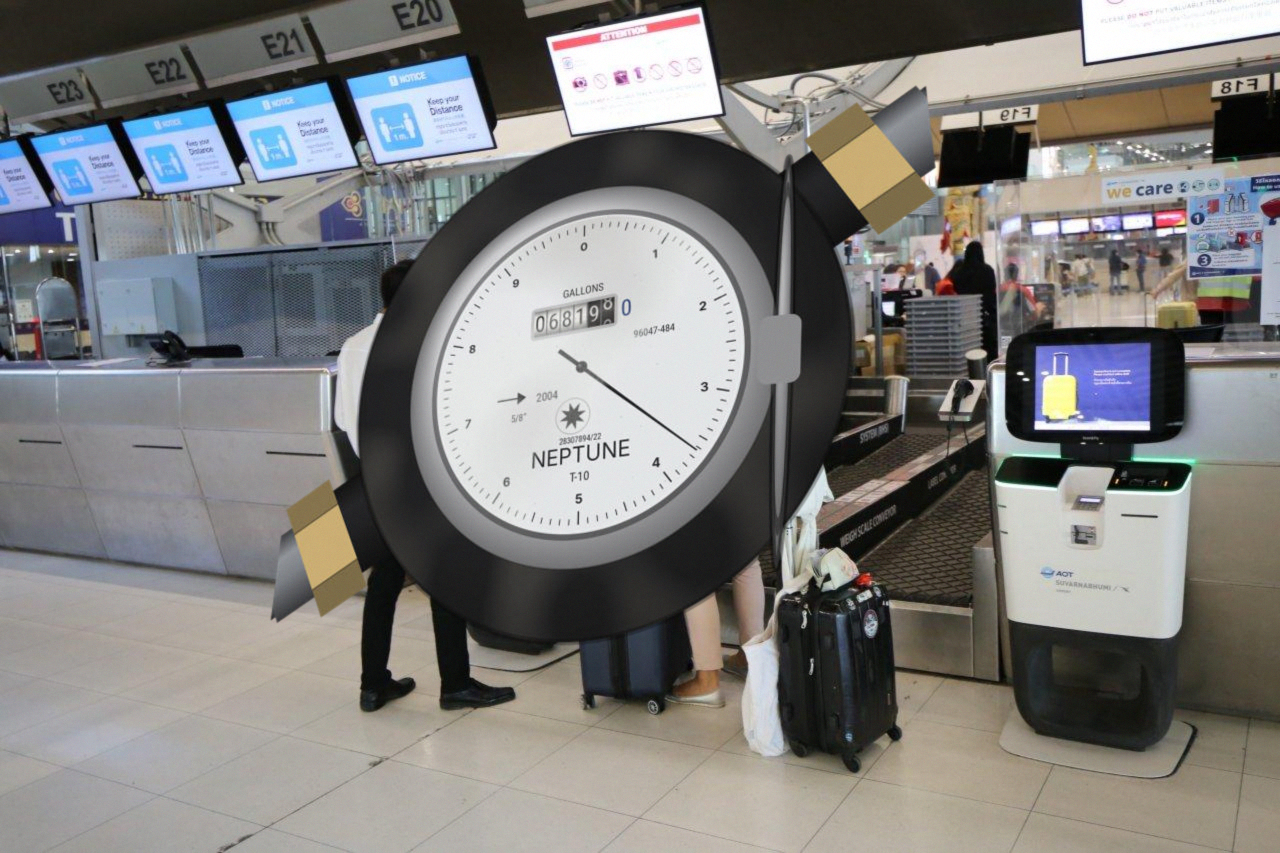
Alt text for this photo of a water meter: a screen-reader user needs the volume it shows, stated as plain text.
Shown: 681983.6 gal
